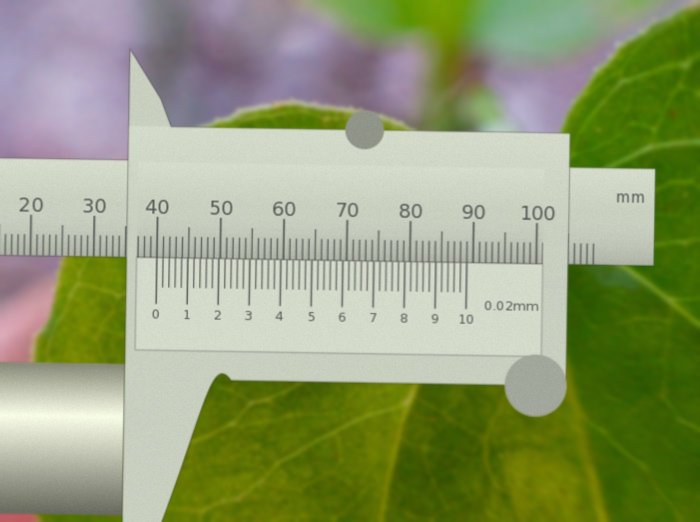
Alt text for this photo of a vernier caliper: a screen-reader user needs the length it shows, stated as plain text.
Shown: 40.0 mm
